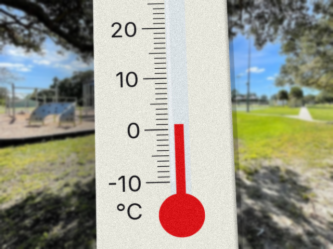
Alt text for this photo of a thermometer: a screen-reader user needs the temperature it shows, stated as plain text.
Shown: 1 °C
